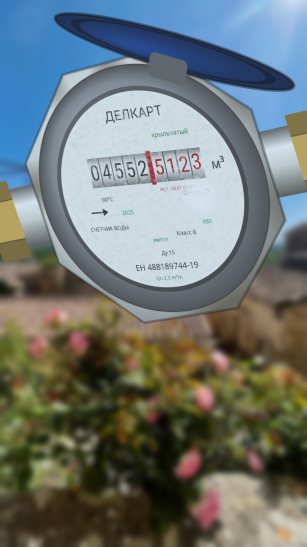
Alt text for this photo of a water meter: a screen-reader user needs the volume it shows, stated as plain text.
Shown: 4552.5123 m³
